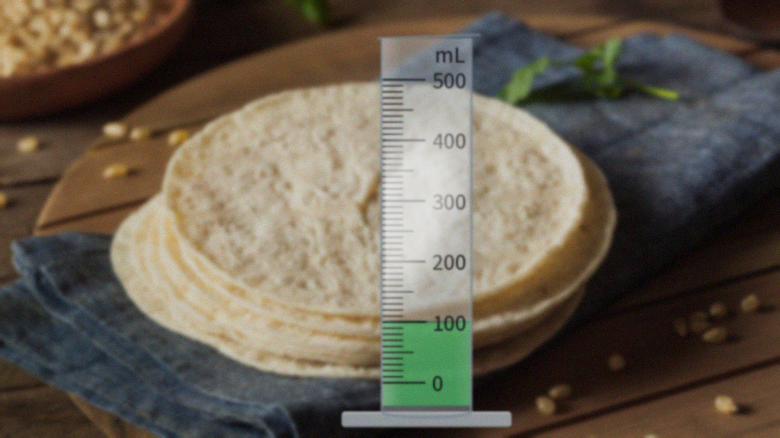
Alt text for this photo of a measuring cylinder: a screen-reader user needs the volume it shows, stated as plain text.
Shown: 100 mL
